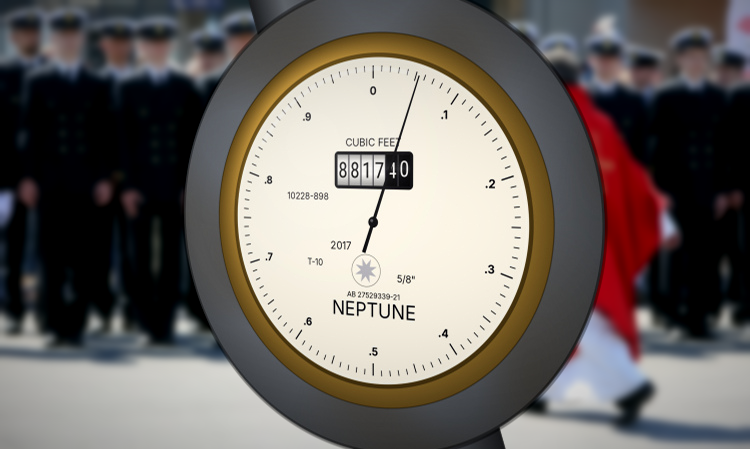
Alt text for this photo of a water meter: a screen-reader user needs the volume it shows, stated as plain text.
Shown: 881740.05 ft³
